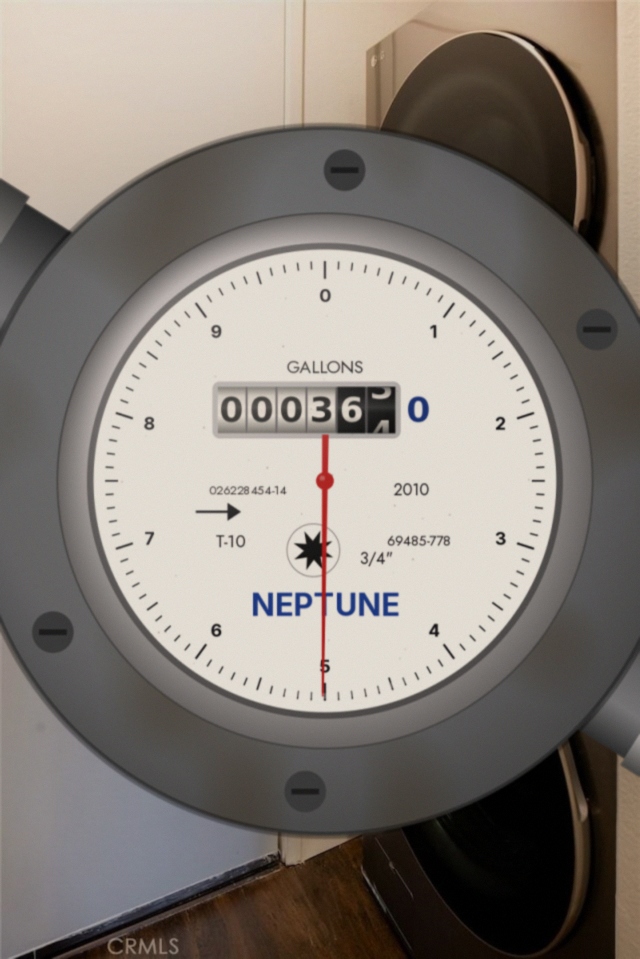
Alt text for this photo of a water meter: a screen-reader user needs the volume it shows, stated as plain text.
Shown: 3635.0 gal
